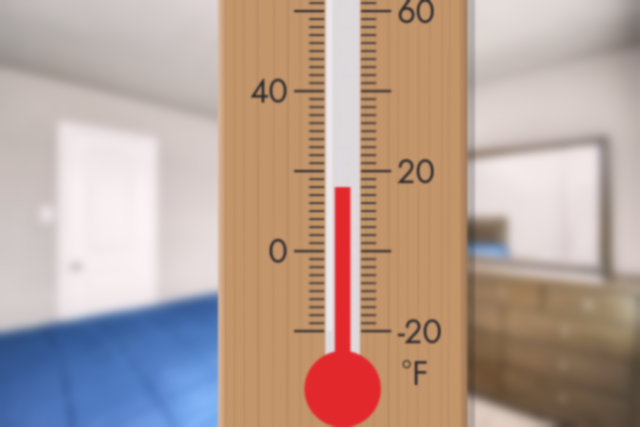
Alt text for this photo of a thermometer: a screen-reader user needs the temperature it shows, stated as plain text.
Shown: 16 °F
